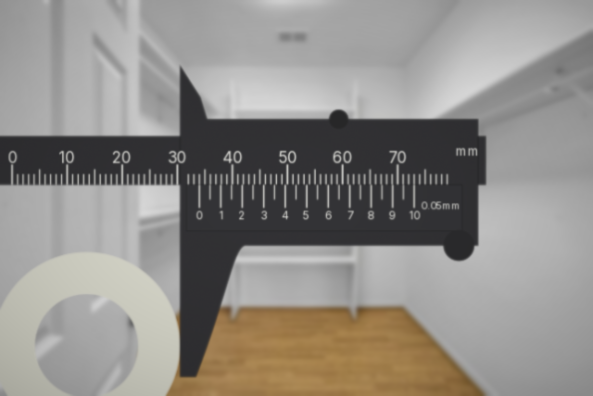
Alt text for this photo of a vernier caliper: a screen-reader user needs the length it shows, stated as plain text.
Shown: 34.0 mm
